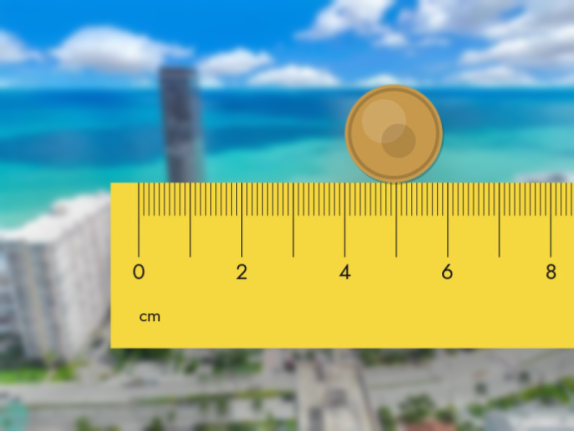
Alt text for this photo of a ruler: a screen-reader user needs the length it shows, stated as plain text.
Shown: 1.9 cm
